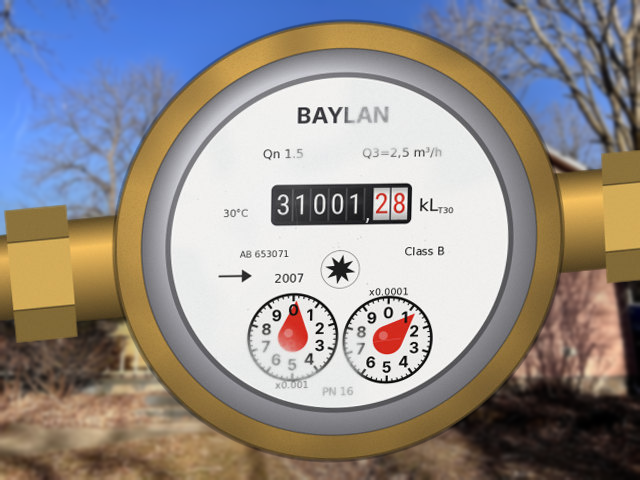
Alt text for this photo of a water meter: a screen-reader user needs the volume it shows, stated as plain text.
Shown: 31001.2801 kL
